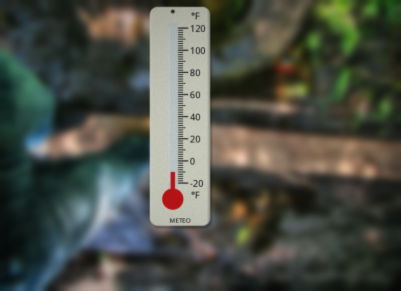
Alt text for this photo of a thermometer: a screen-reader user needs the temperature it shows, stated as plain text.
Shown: -10 °F
